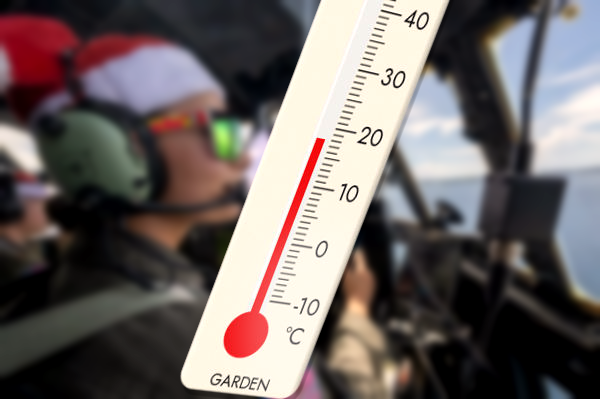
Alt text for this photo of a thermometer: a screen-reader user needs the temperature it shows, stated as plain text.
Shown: 18 °C
